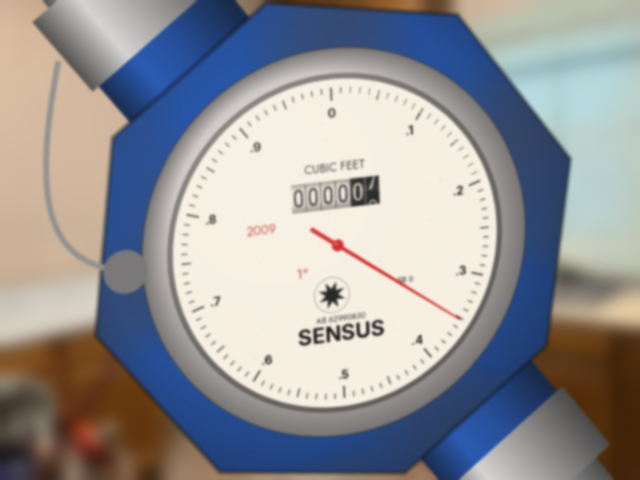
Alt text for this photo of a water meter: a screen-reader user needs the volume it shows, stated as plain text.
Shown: 7.35 ft³
